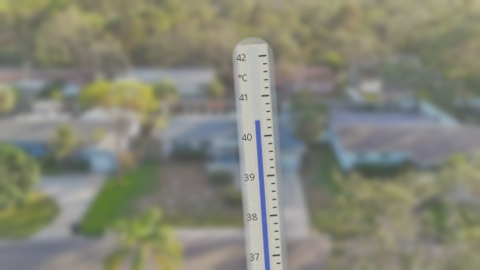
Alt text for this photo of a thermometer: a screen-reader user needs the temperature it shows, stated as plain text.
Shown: 40.4 °C
